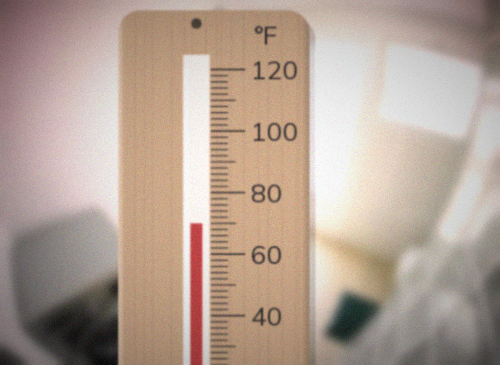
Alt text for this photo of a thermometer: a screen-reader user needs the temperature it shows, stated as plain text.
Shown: 70 °F
